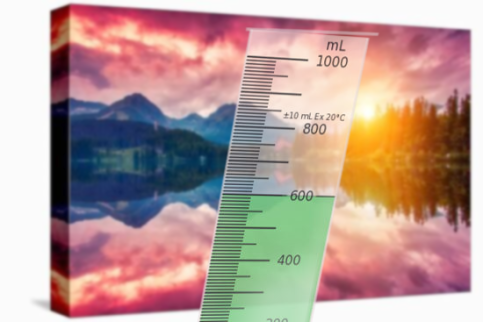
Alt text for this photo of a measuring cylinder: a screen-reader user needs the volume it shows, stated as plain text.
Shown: 600 mL
